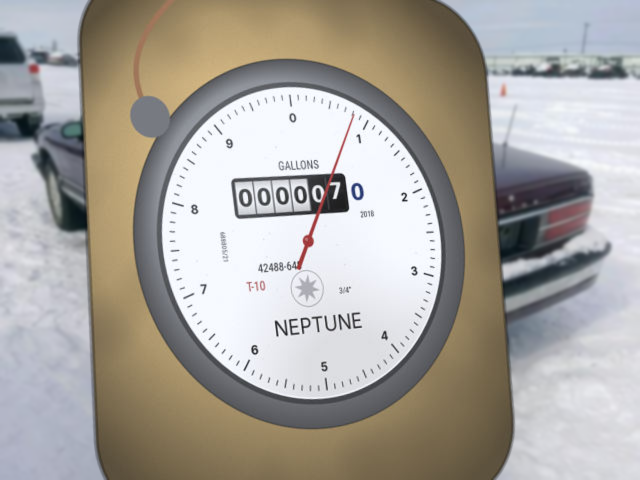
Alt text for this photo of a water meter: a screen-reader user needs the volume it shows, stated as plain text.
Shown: 70.8 gal
